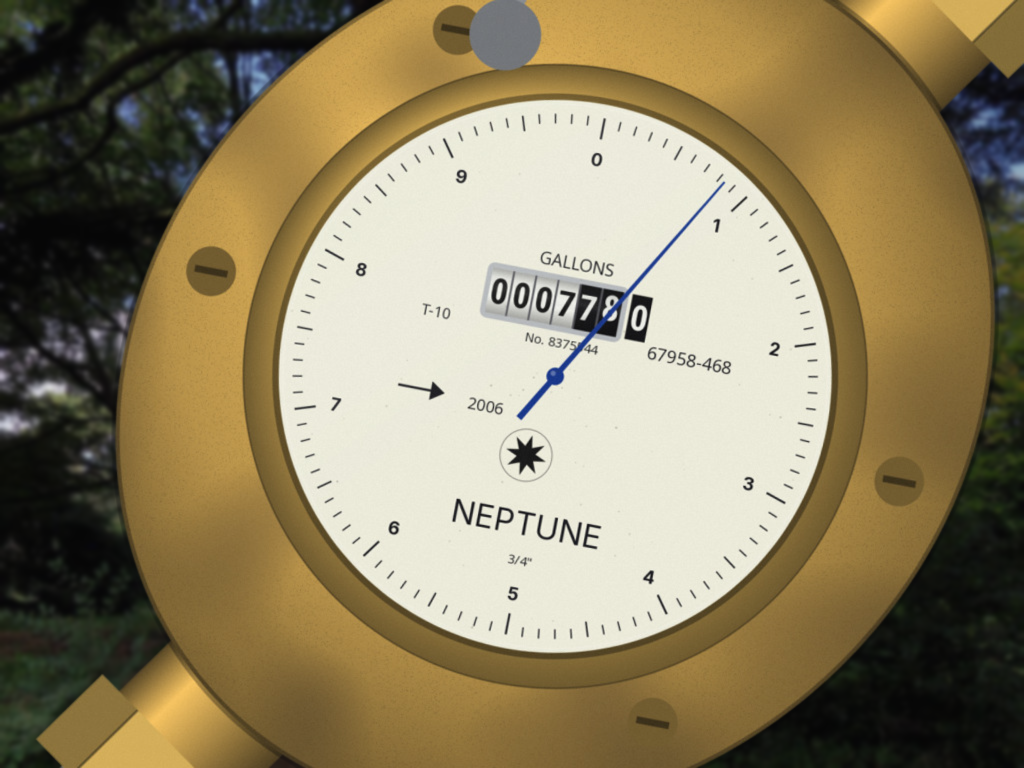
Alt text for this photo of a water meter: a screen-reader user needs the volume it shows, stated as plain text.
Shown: 7780.8 gal
